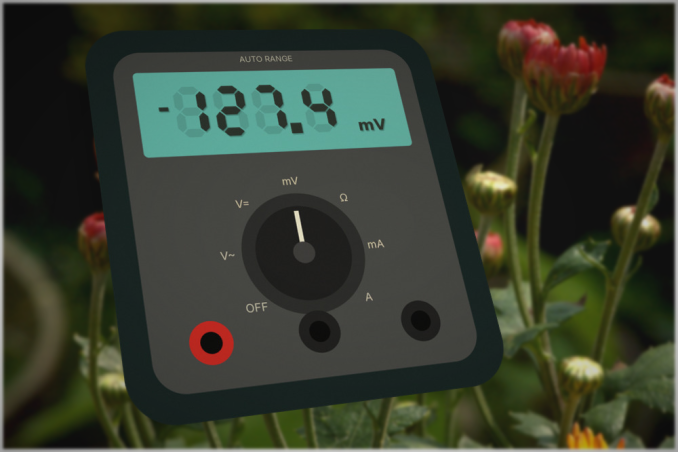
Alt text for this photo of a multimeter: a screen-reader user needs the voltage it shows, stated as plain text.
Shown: -127.4 mV
